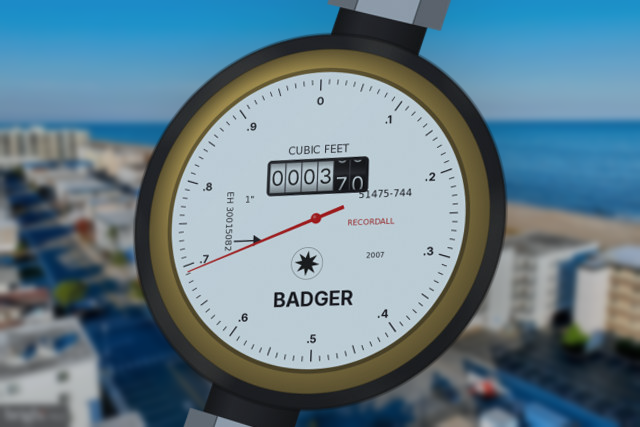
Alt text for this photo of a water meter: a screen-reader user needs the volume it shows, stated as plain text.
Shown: 369.69 ft³
